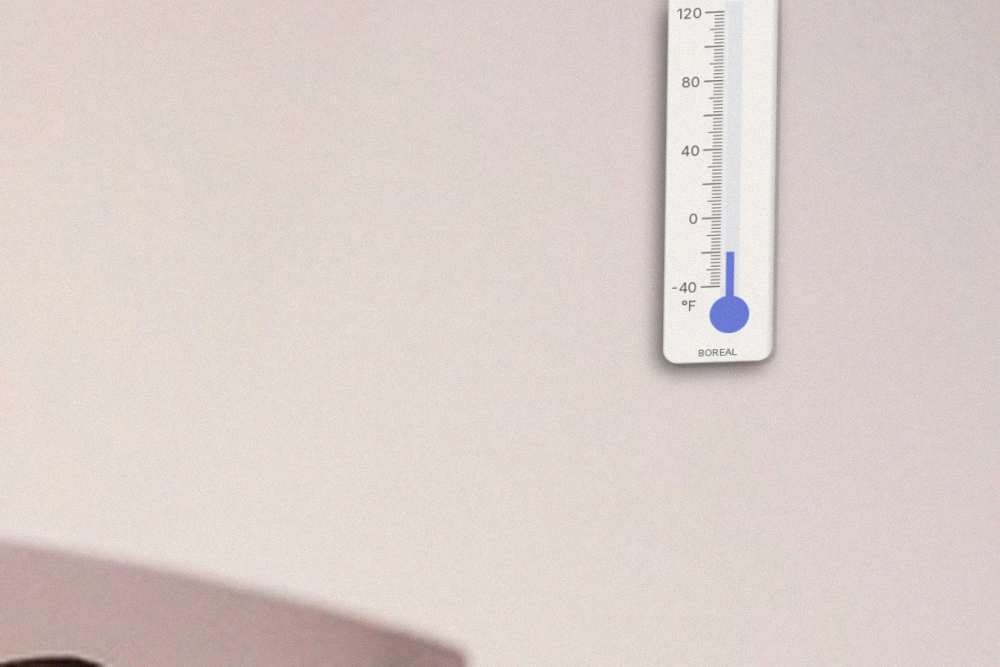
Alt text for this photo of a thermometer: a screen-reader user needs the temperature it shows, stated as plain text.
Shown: -20 °F
